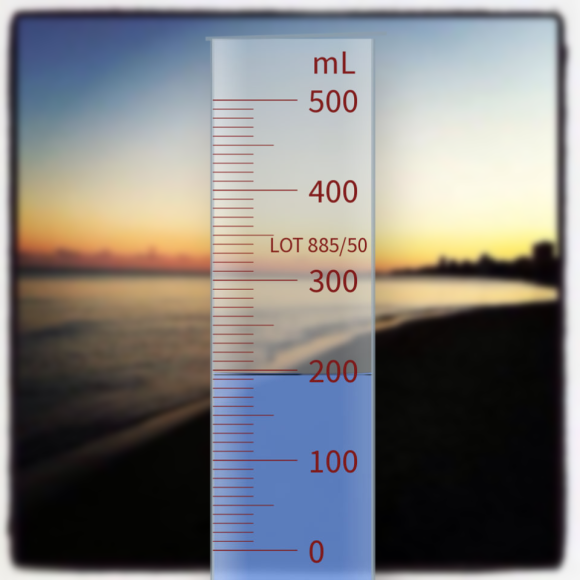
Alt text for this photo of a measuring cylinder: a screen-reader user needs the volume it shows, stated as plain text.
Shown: 195 mL
